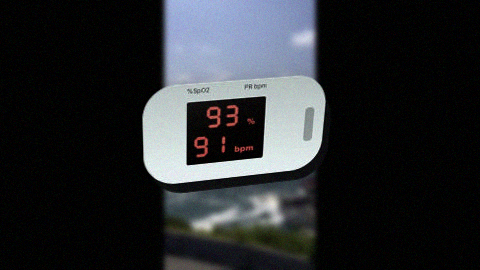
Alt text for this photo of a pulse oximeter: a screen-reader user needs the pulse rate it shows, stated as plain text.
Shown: 91 bpm
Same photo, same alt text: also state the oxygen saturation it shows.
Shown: 93 %
